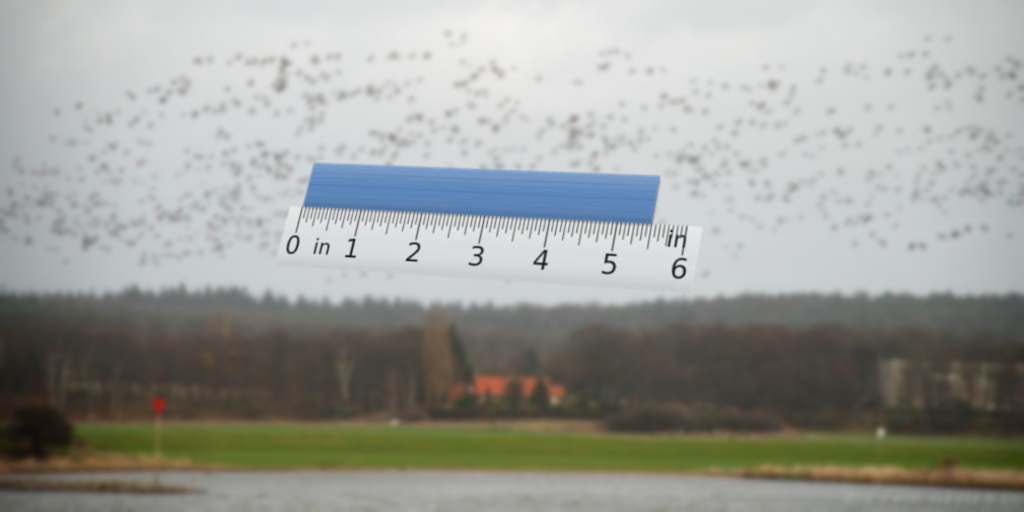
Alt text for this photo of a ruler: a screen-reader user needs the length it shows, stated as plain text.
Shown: 5.5 in
